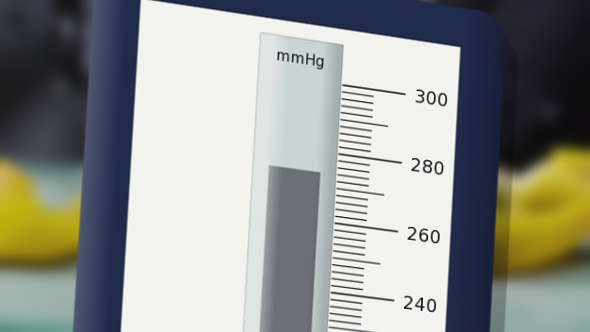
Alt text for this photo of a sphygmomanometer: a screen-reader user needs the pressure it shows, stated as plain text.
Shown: 274 mmHg
